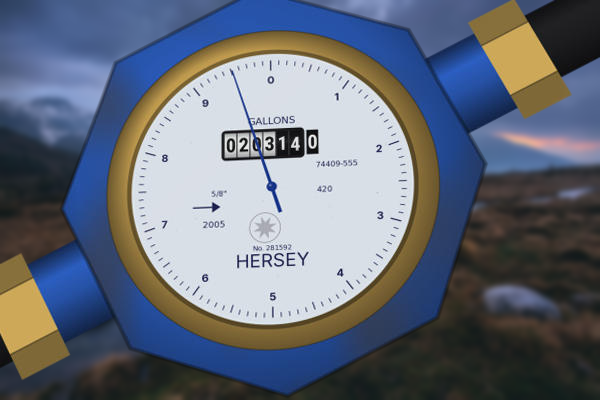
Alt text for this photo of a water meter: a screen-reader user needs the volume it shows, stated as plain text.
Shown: 203139.5 gal
